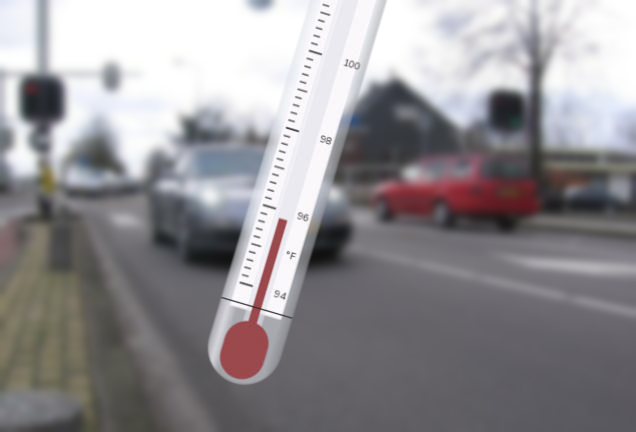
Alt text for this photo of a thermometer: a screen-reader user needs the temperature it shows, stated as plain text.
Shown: 95.8 °F
